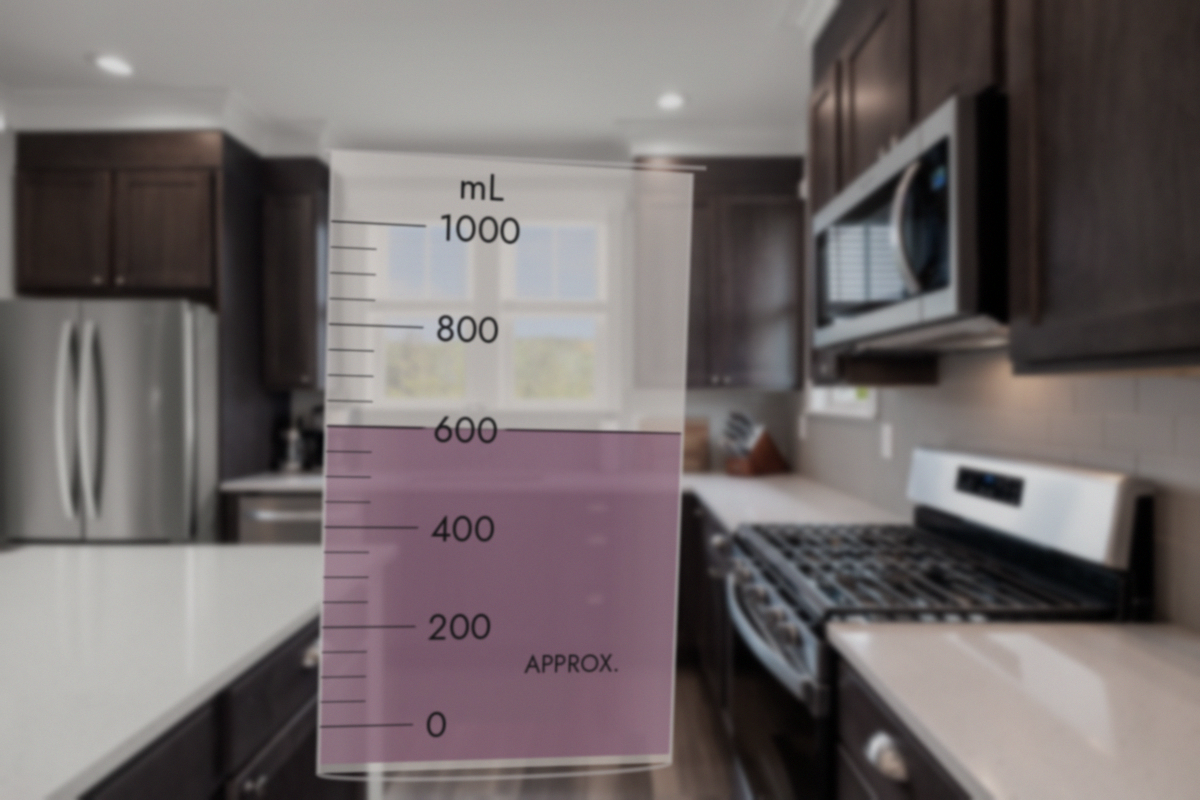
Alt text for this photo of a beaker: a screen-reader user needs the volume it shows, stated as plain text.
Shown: 600 mL
